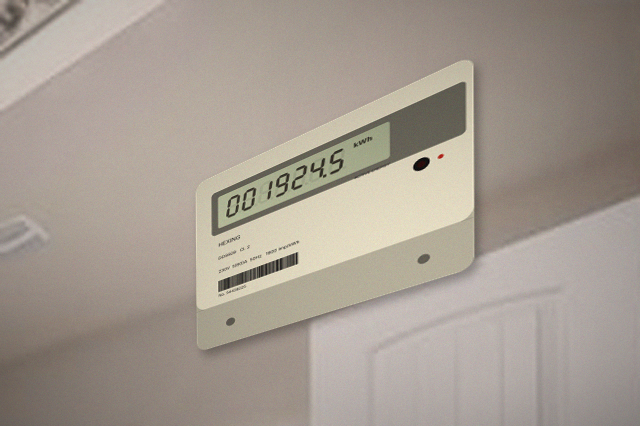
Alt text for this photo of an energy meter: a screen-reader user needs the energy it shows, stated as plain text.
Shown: 1924.5 kWh
